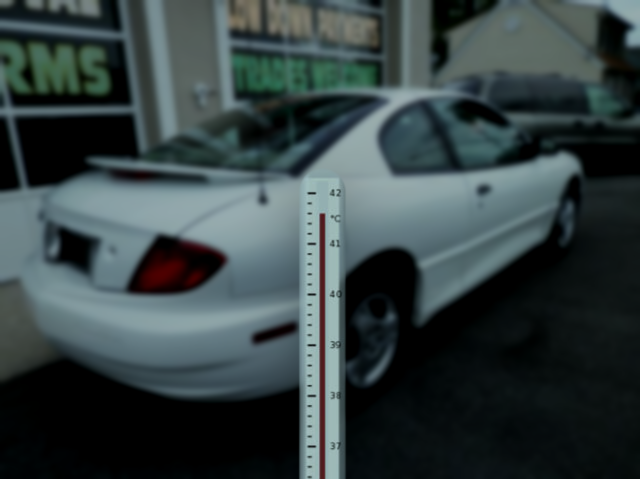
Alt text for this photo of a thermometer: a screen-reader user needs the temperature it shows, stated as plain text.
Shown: 41.6 °C
